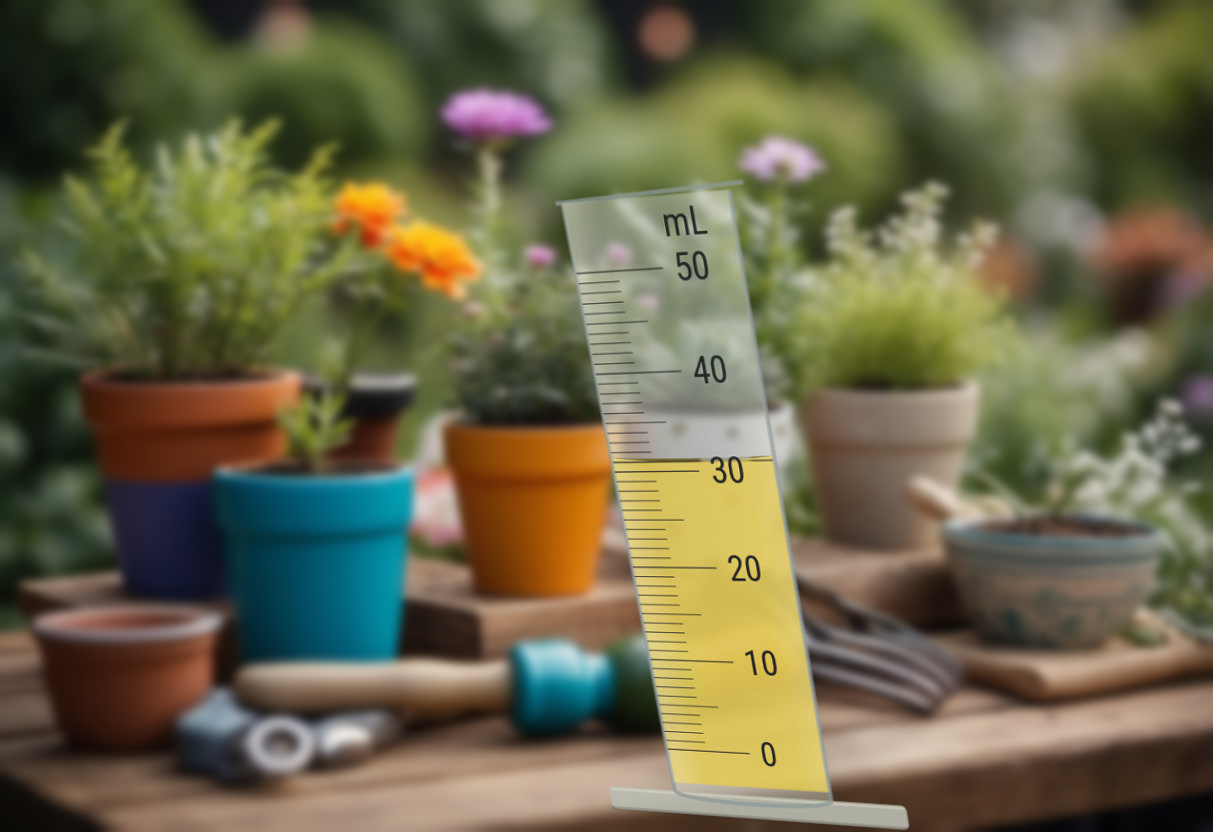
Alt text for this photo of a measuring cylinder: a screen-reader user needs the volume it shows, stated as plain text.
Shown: 31 mL
